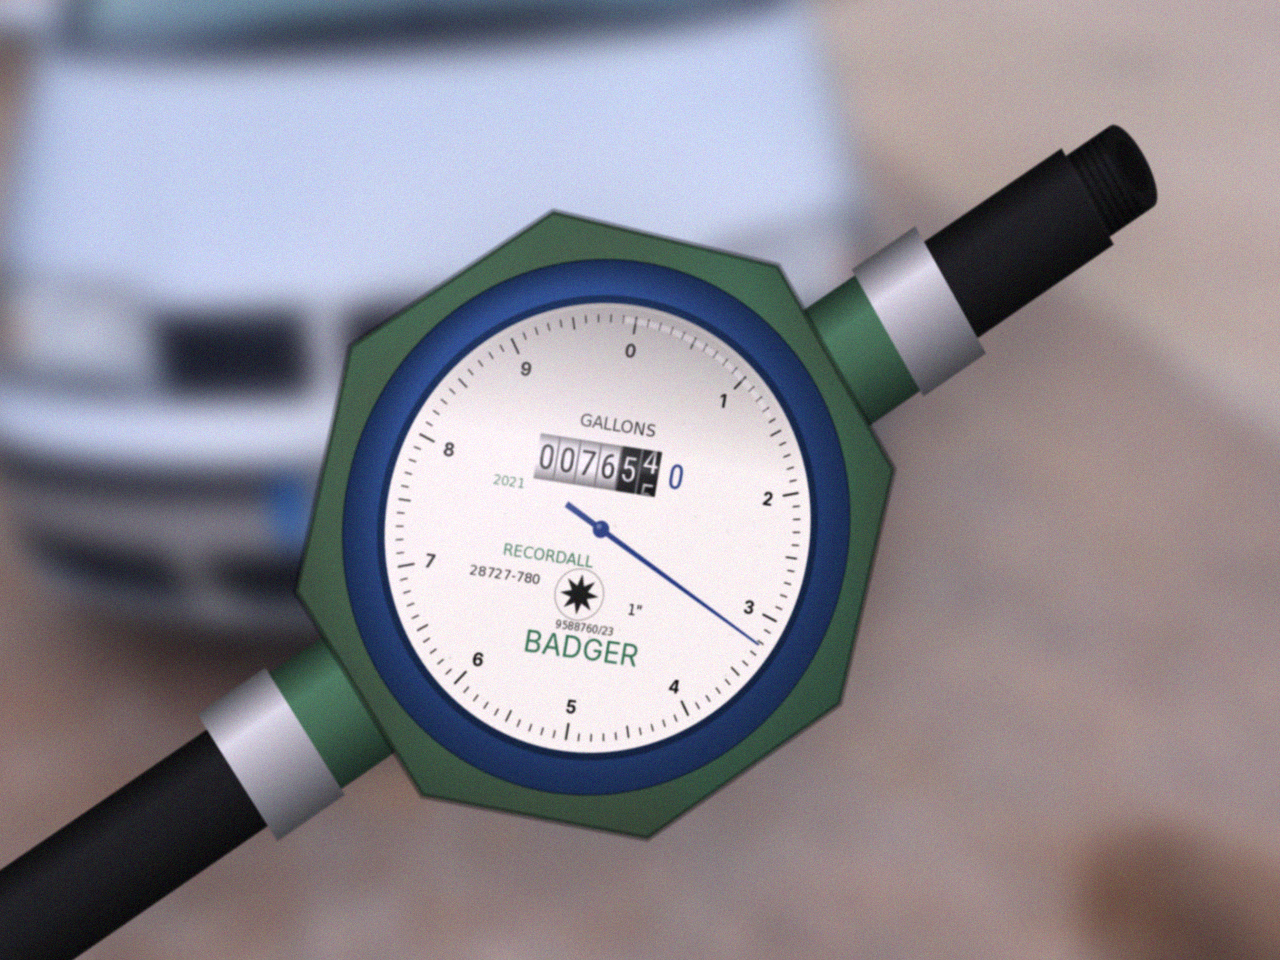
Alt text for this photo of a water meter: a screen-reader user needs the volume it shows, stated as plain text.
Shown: 76543.2 gal
